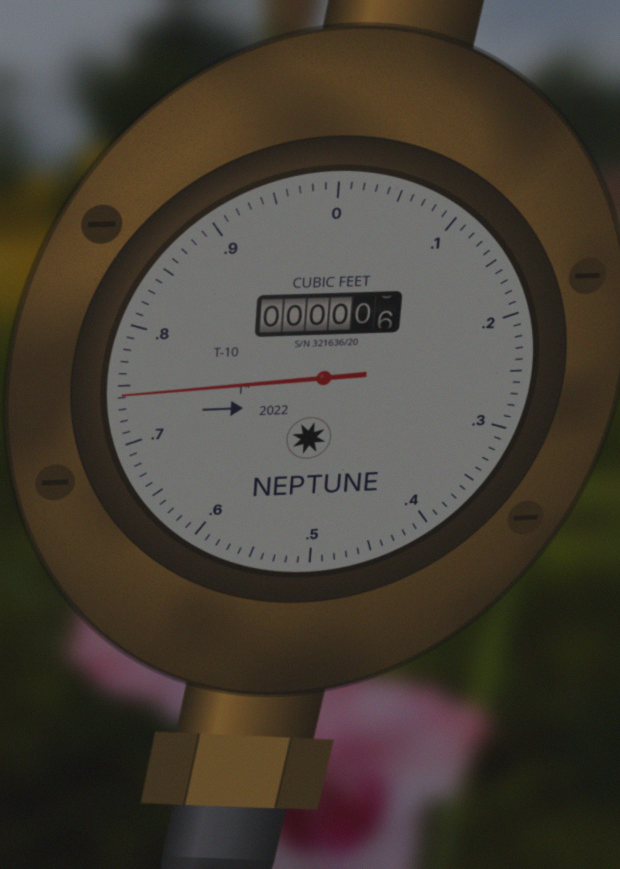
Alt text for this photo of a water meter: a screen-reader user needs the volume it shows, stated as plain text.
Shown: 5.74 ft³
